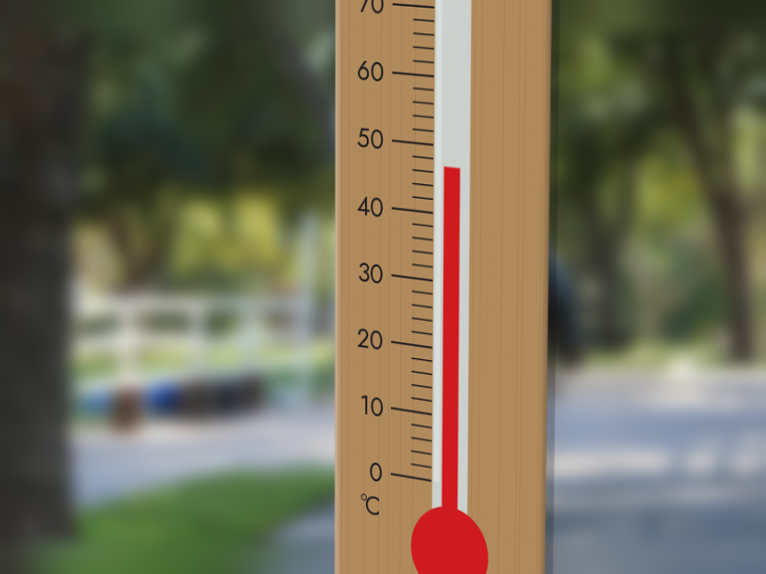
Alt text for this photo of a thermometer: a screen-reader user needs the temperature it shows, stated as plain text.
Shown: 47 °C
